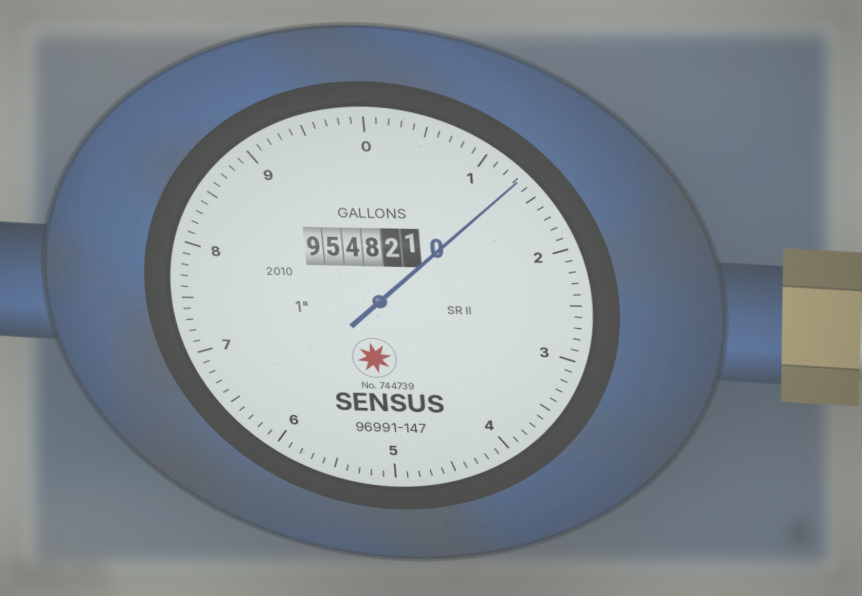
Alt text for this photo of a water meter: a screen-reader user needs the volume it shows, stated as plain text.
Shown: 9548211.3 gal
